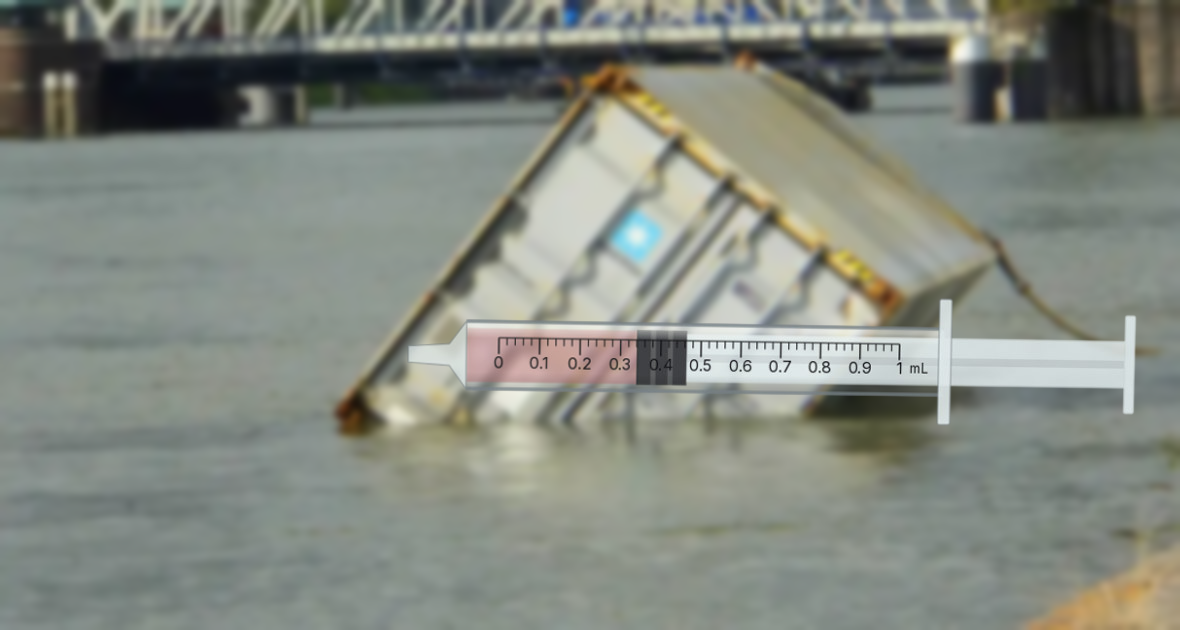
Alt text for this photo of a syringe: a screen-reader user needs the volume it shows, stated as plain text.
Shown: 0.34 mL
